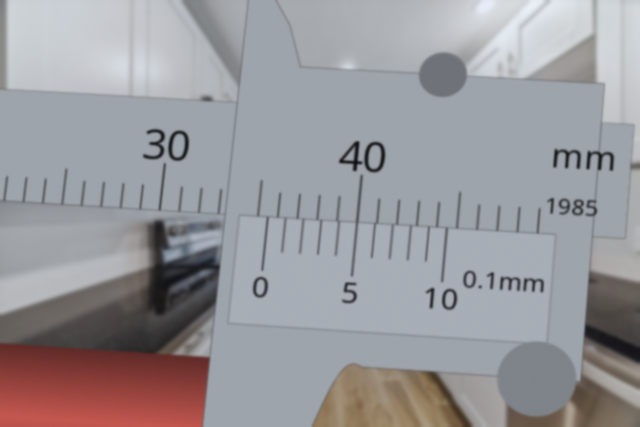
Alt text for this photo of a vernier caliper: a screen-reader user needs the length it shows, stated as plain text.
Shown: 35.5 mm
